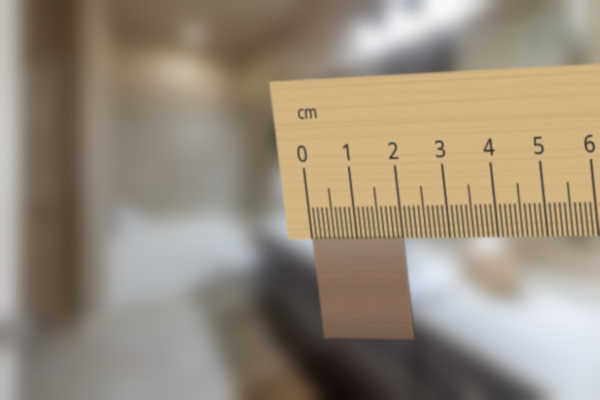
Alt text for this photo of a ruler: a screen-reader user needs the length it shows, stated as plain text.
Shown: 2 cm
